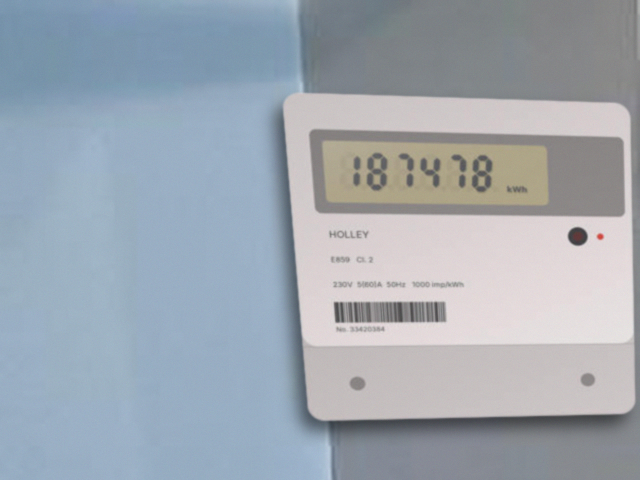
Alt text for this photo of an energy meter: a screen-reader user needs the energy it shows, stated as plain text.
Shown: 187478 kWh
